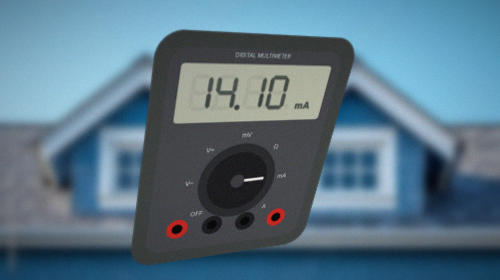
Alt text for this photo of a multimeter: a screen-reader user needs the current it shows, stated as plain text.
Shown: 14.10 mA
